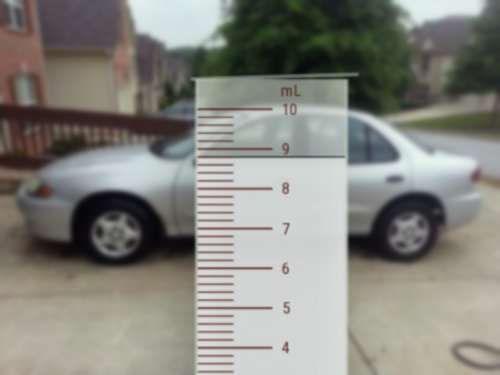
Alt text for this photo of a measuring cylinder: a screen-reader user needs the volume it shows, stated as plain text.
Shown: 8.8 mL
